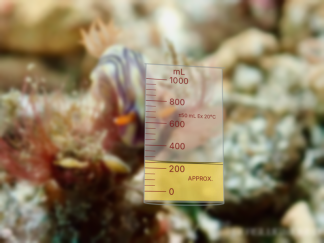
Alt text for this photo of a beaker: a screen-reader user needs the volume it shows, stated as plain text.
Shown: 250 mL
